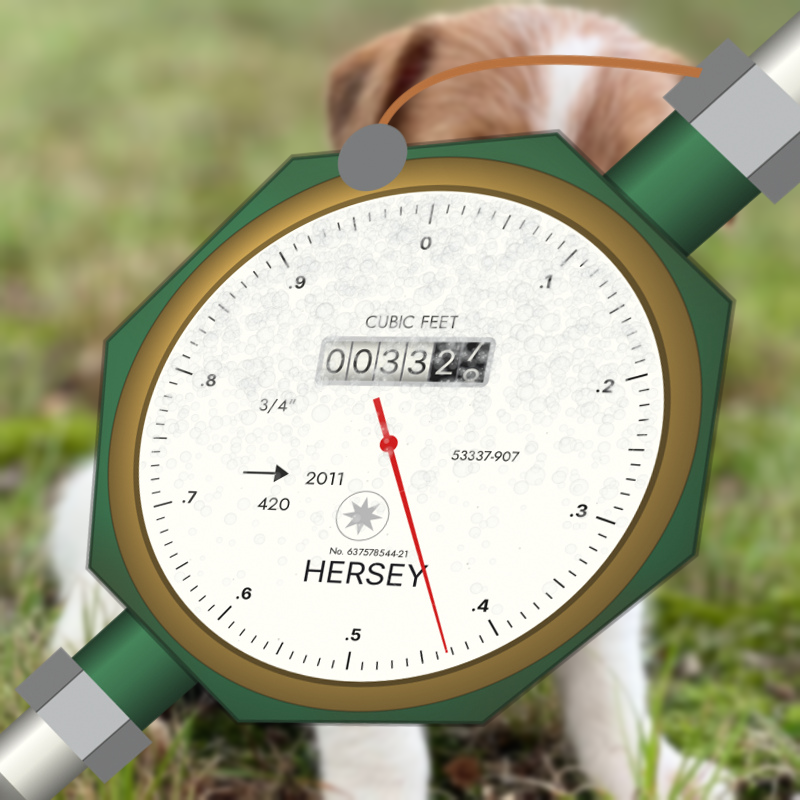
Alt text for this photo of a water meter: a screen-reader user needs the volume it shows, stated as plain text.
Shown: 3327.43 ft³
